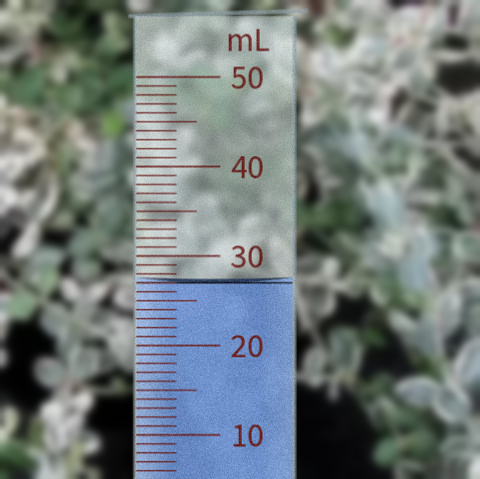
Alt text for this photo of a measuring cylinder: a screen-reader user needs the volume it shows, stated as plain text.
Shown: 27 mL
